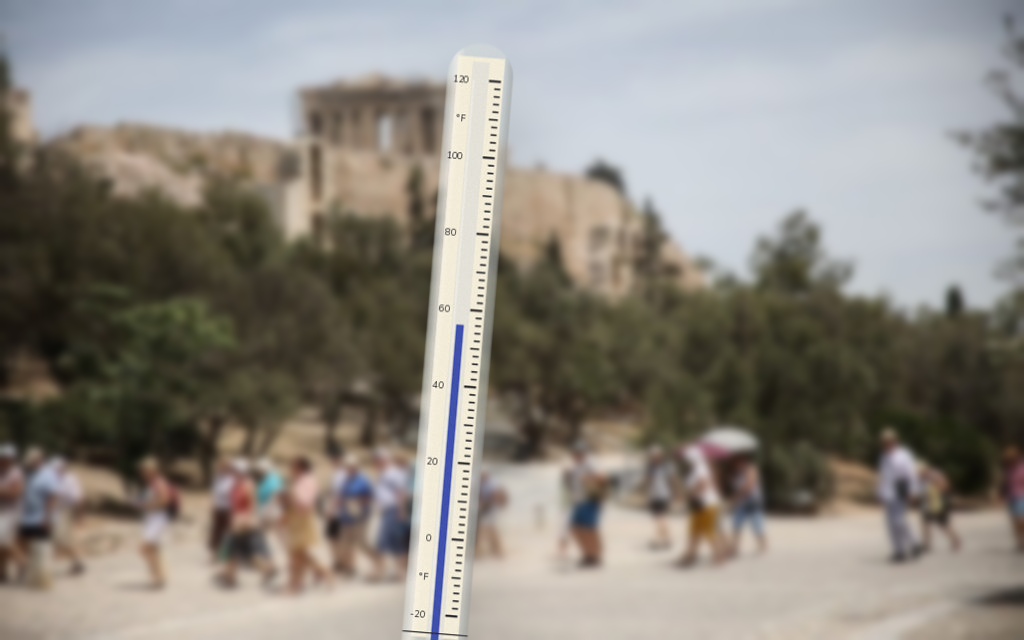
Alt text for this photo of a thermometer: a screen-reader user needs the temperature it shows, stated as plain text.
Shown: 56 °F
